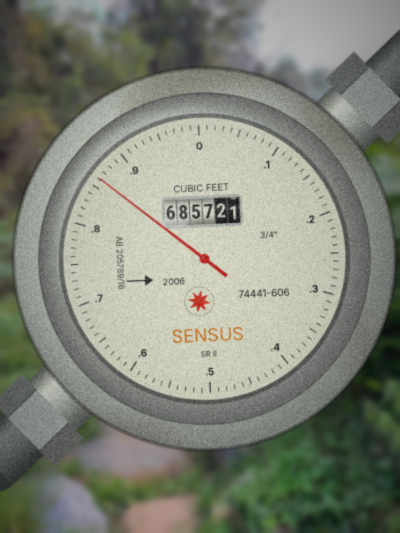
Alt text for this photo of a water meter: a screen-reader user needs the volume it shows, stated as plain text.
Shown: 685720.86 ft³
